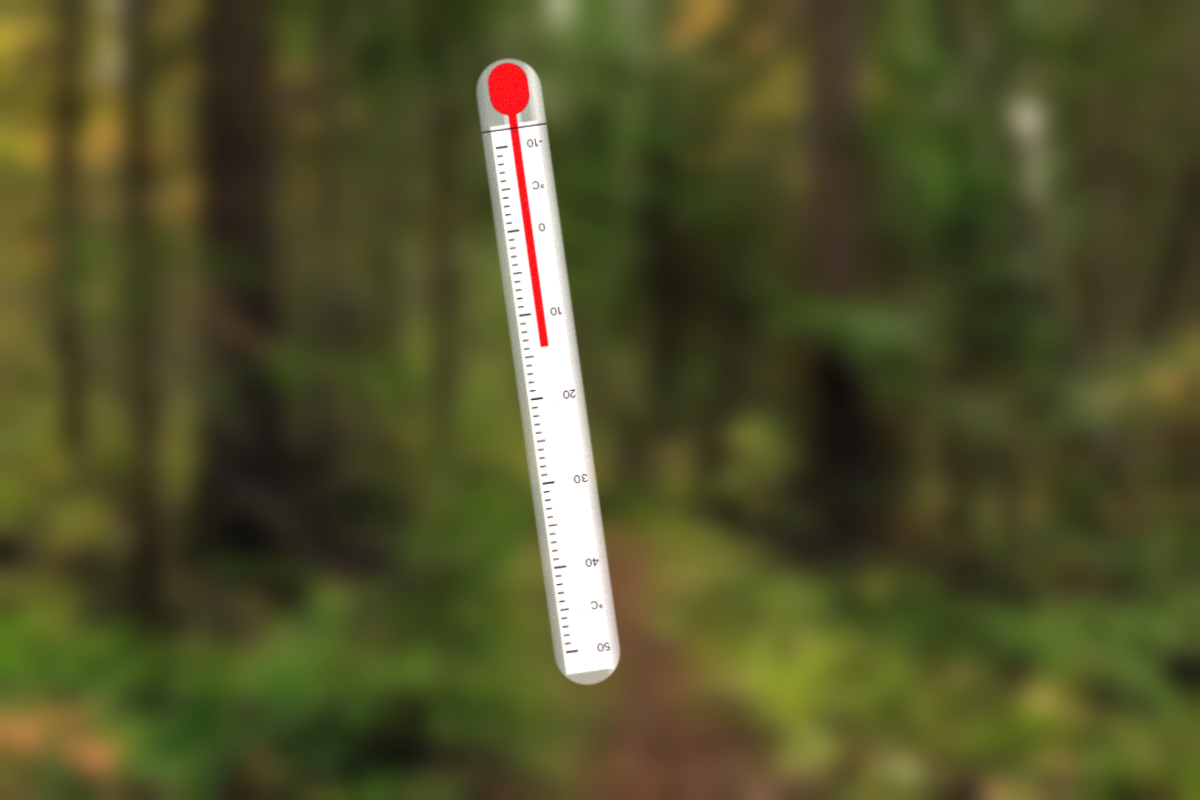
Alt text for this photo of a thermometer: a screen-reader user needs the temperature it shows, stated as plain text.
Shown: 14 °C
